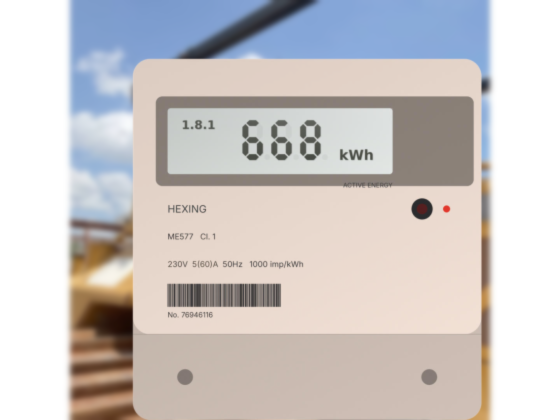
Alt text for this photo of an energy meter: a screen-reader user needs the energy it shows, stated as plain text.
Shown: 668 kWh
